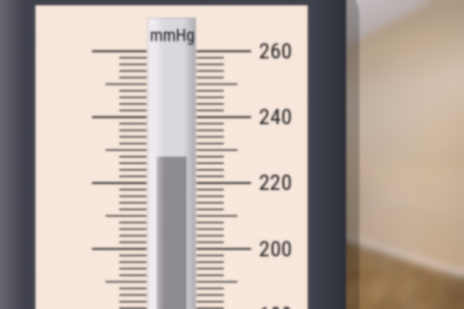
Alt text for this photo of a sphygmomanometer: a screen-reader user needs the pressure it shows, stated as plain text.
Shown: 228 mmHg
